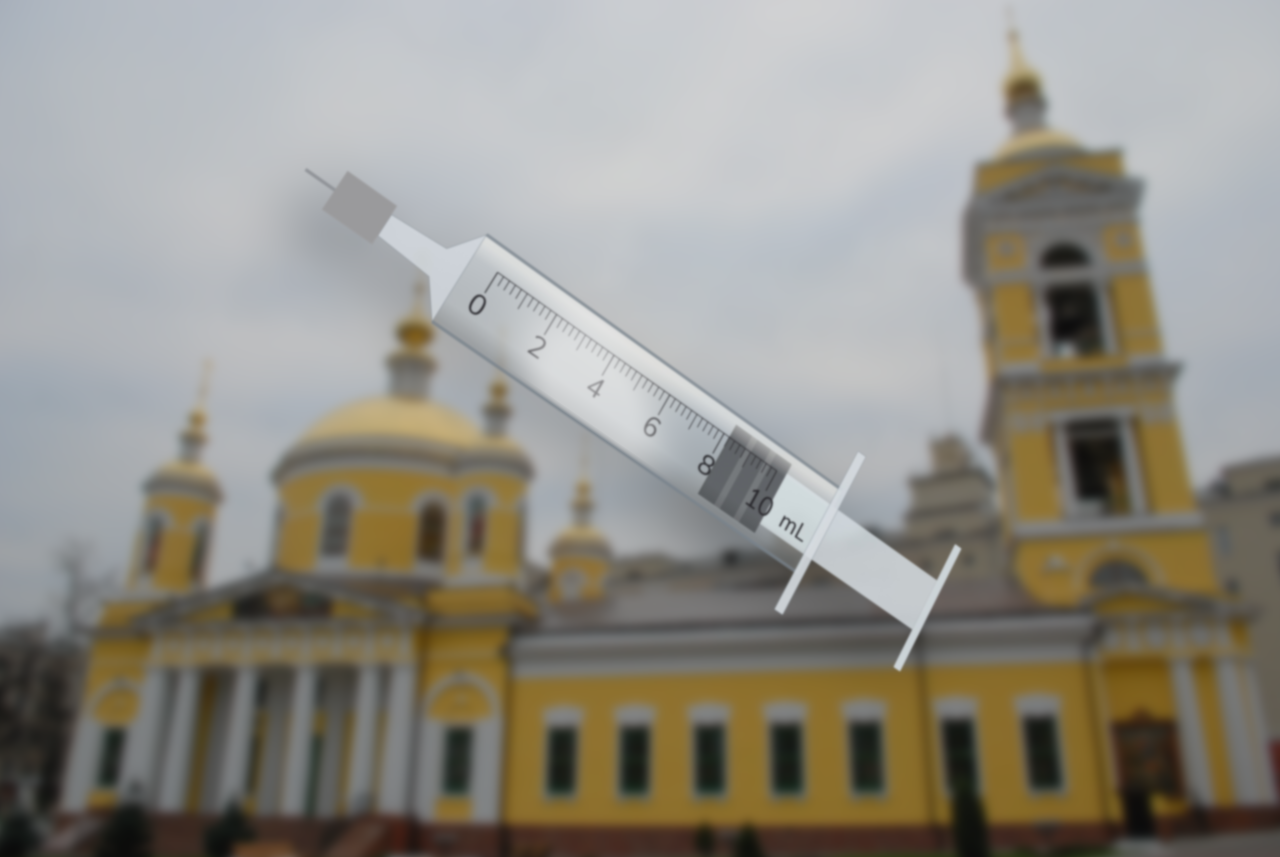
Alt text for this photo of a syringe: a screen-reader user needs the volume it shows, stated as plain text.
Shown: 8.2 mL
